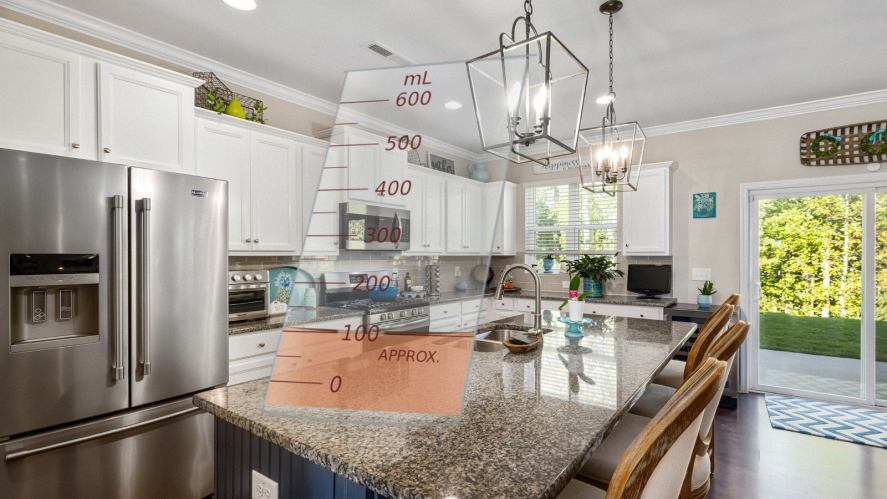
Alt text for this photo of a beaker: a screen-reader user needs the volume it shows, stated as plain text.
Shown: 100 mL
